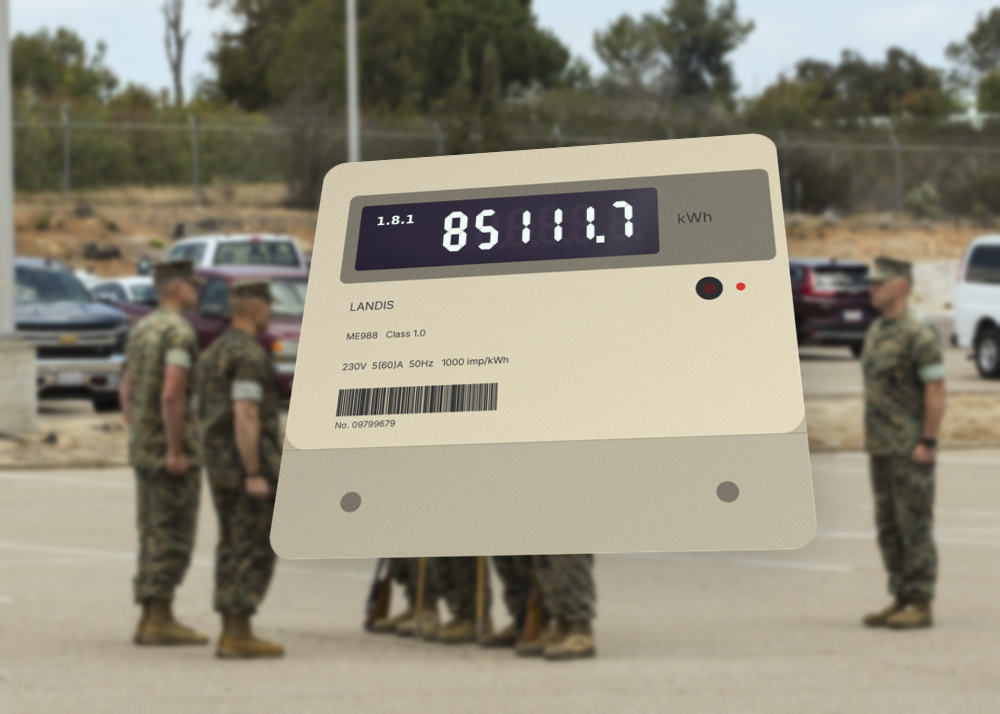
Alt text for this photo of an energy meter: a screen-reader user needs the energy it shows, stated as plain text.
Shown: 85111.7 kWh
